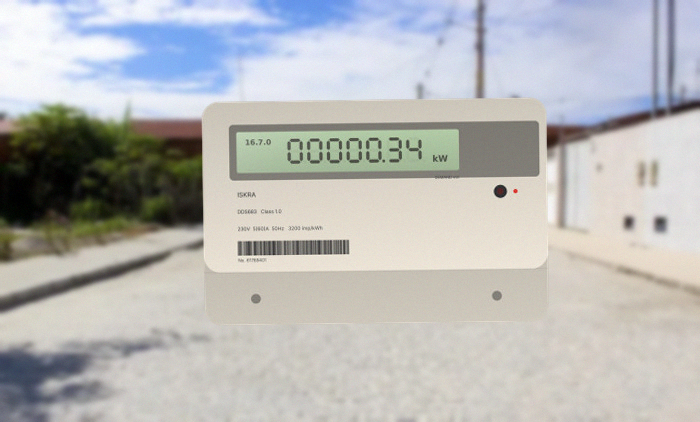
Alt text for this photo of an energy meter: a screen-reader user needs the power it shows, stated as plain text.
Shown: 0.34 kW
